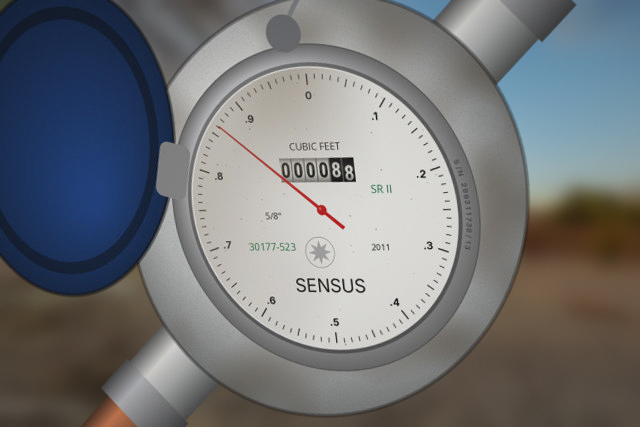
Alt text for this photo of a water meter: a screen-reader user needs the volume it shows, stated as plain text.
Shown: 87.86 ft³
